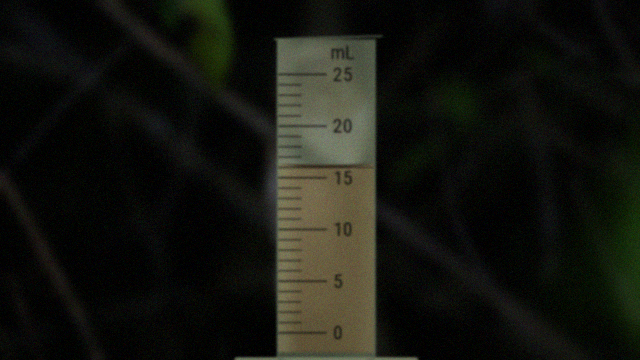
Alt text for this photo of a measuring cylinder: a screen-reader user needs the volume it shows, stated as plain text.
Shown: 16 mL
